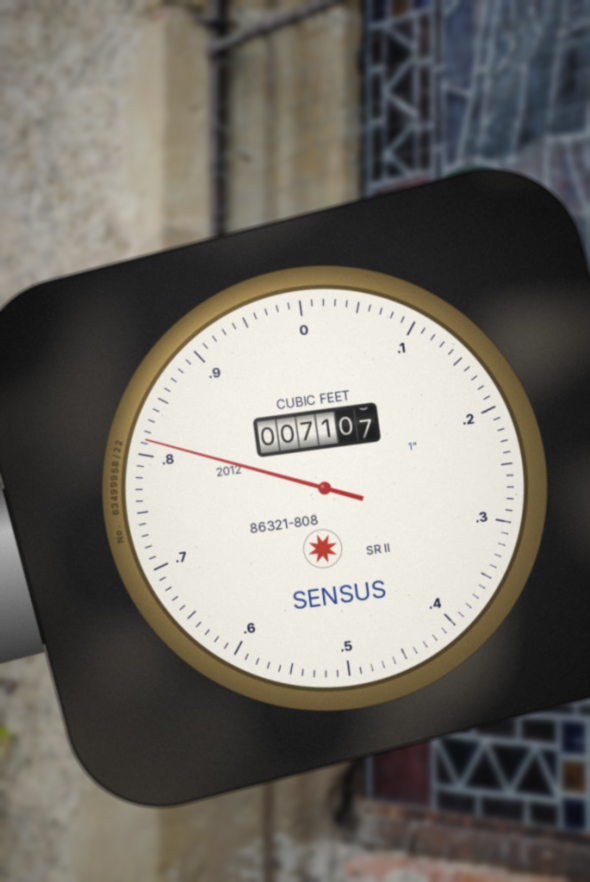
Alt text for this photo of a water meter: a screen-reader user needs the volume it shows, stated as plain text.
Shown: 7106.81 ft³
